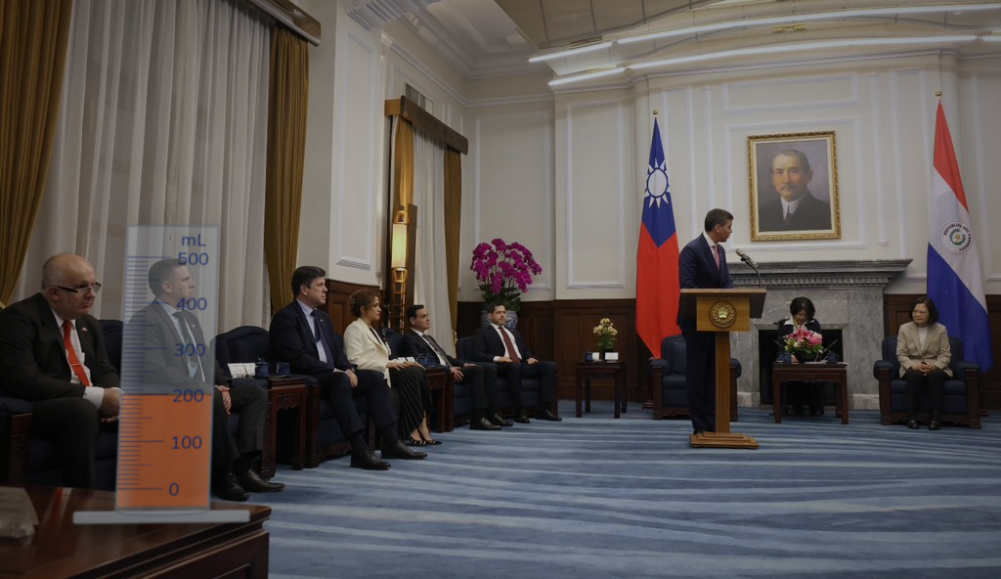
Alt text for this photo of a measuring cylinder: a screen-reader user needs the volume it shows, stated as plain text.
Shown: 200 mL
